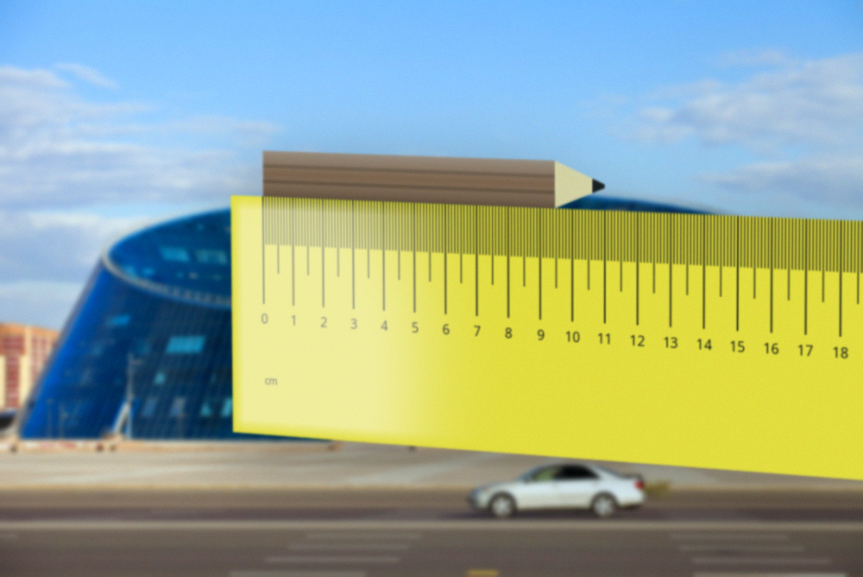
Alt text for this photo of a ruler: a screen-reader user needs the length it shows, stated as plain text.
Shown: 11 cm
